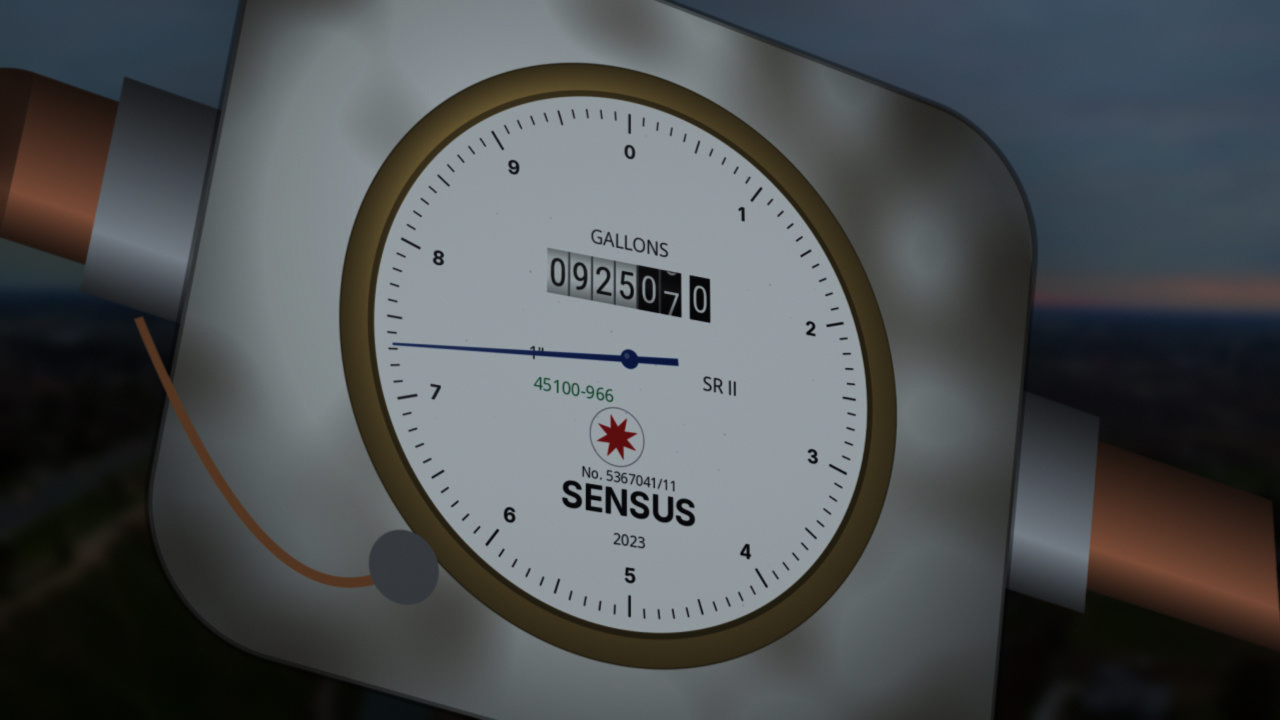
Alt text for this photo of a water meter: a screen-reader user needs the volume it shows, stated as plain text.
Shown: 925067.3 gal
